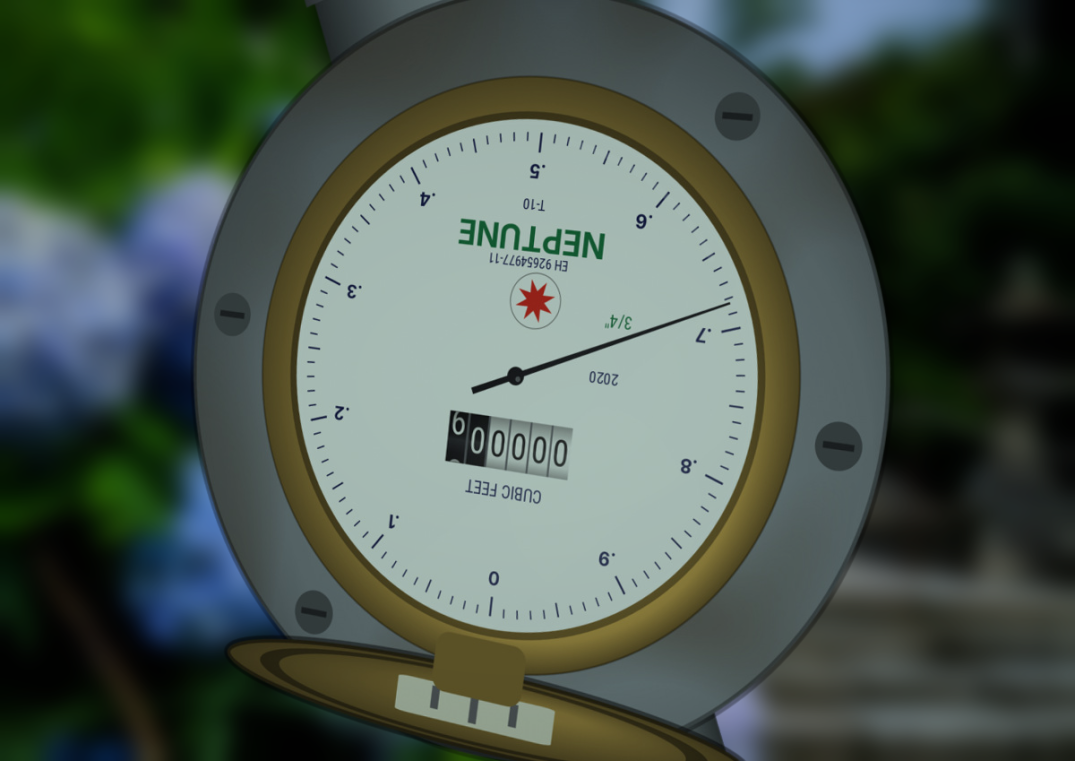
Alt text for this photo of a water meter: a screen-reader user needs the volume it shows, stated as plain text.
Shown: 8.68 ft³
